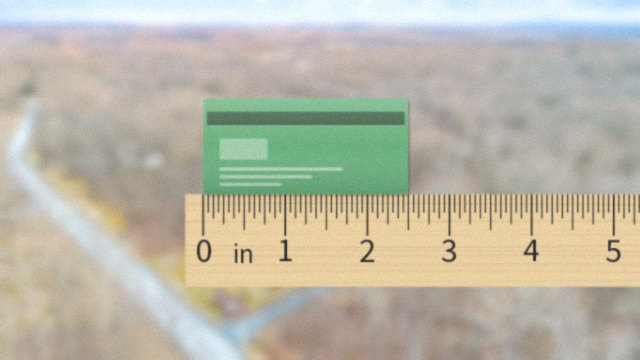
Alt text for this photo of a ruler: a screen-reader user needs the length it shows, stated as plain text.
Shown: 2.5 in
